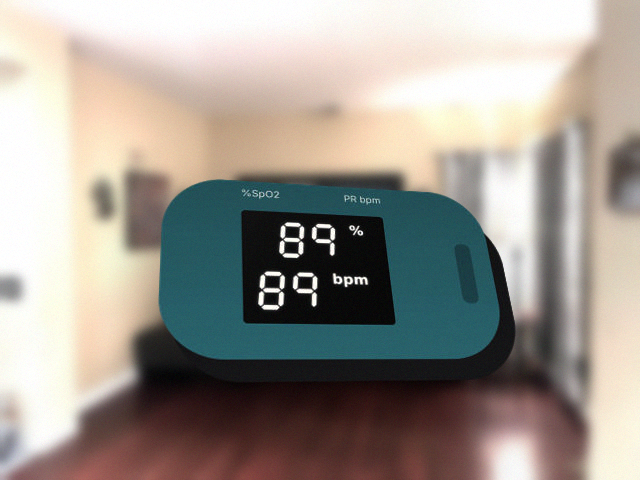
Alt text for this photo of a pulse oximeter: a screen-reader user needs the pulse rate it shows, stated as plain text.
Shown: 89 bpm
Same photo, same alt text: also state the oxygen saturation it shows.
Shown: 89 %
